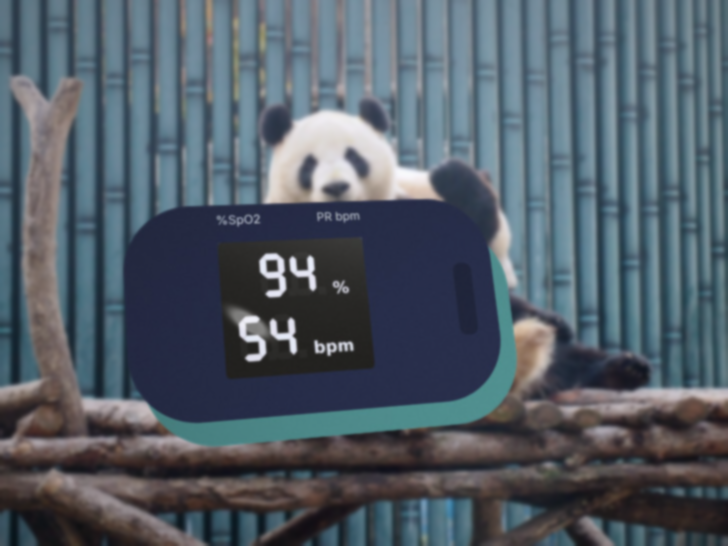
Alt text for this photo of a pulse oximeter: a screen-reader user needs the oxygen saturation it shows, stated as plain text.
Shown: 94 %
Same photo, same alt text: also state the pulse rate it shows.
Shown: 54 bpm
